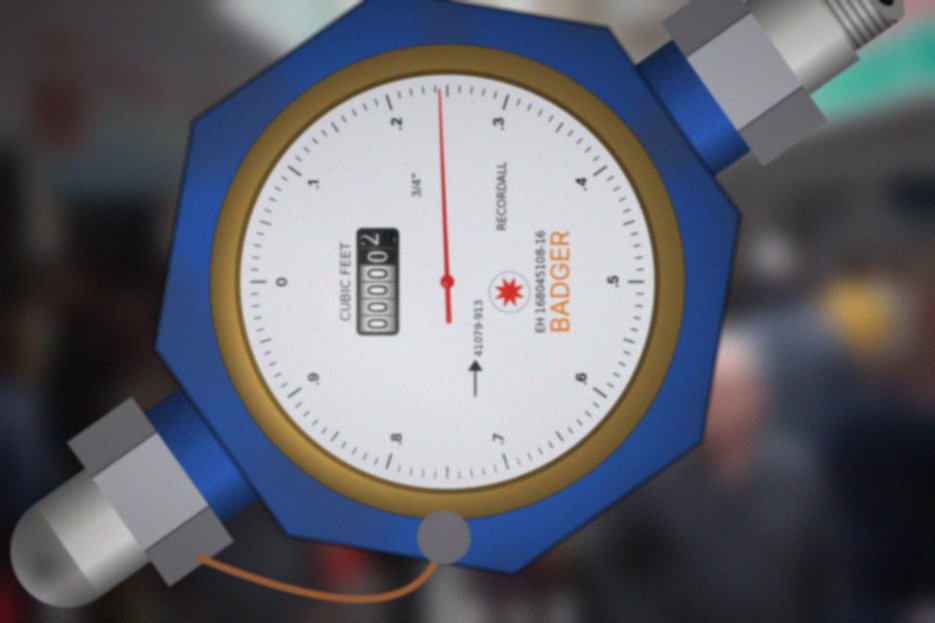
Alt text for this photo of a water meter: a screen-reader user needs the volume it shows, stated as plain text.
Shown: 2.24 ft³
